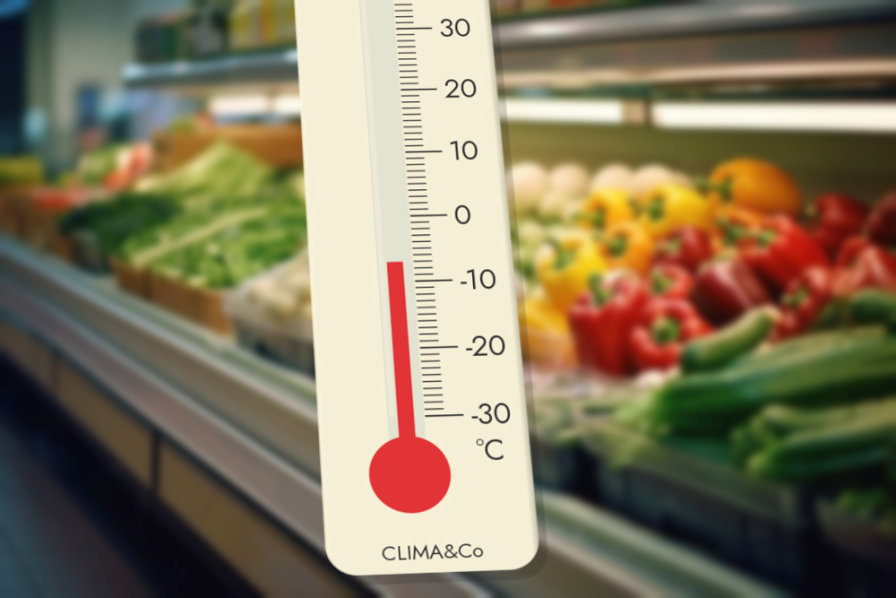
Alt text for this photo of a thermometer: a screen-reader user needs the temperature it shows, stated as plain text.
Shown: -7 °C
